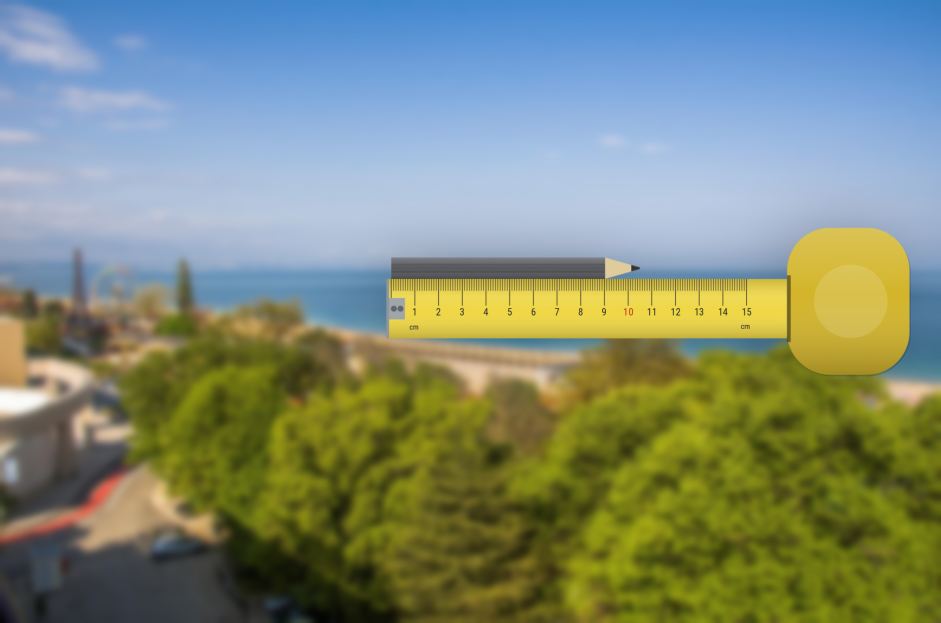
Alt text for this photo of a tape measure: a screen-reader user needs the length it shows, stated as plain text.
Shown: 10.5 cm
